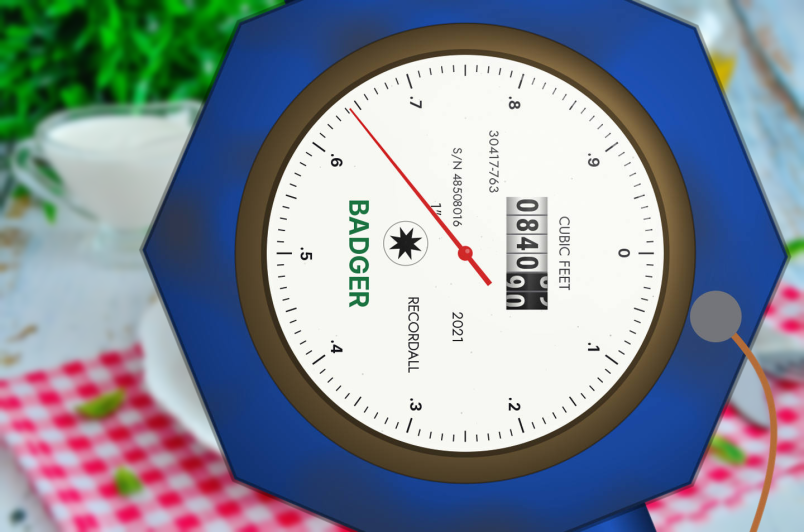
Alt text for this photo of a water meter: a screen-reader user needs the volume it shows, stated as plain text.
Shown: 84089.64 ft³
